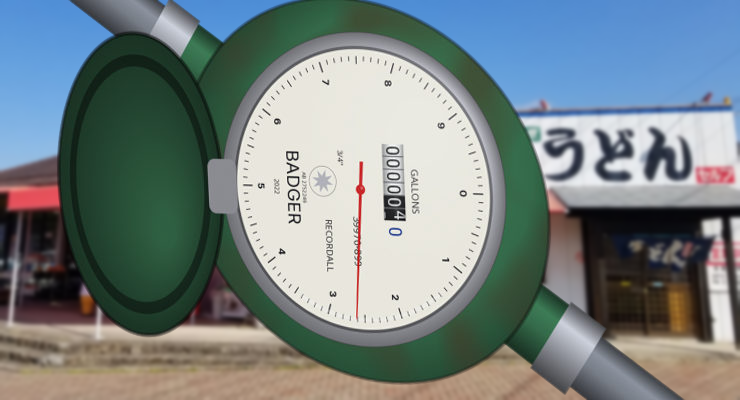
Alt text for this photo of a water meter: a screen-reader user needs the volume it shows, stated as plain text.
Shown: 42.6 gal
